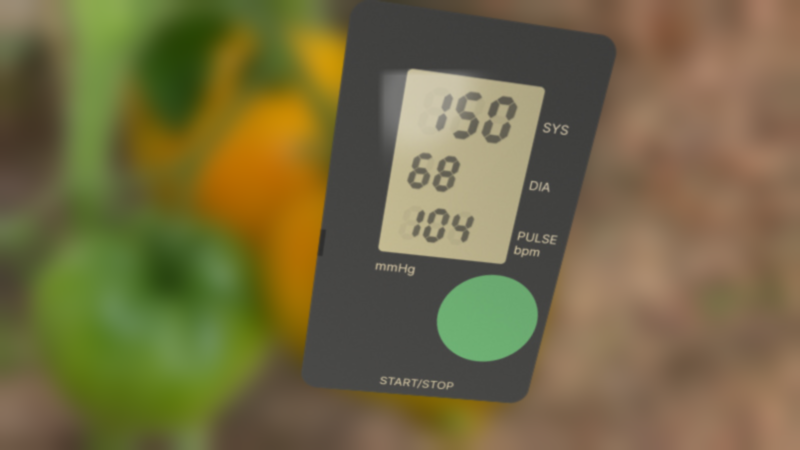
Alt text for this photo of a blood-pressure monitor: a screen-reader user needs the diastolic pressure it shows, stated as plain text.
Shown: 68 mmHg
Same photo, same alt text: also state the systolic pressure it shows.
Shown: 150 mmHg
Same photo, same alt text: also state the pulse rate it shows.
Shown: 104 bpm
